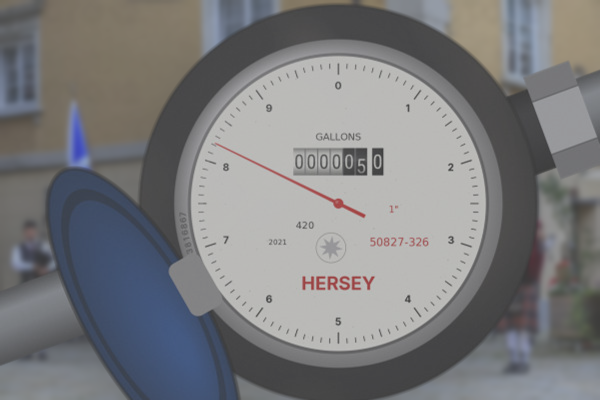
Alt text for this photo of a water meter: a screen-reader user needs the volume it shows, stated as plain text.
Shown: 48.2 gal
